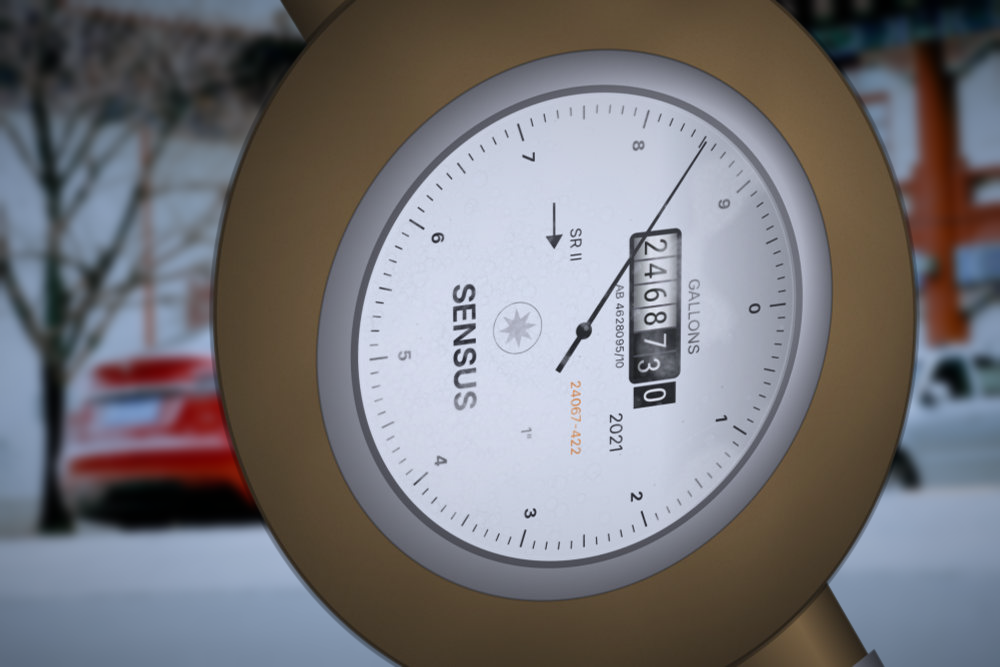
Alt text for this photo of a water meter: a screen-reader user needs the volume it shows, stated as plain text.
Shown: 2468728.5 gal
